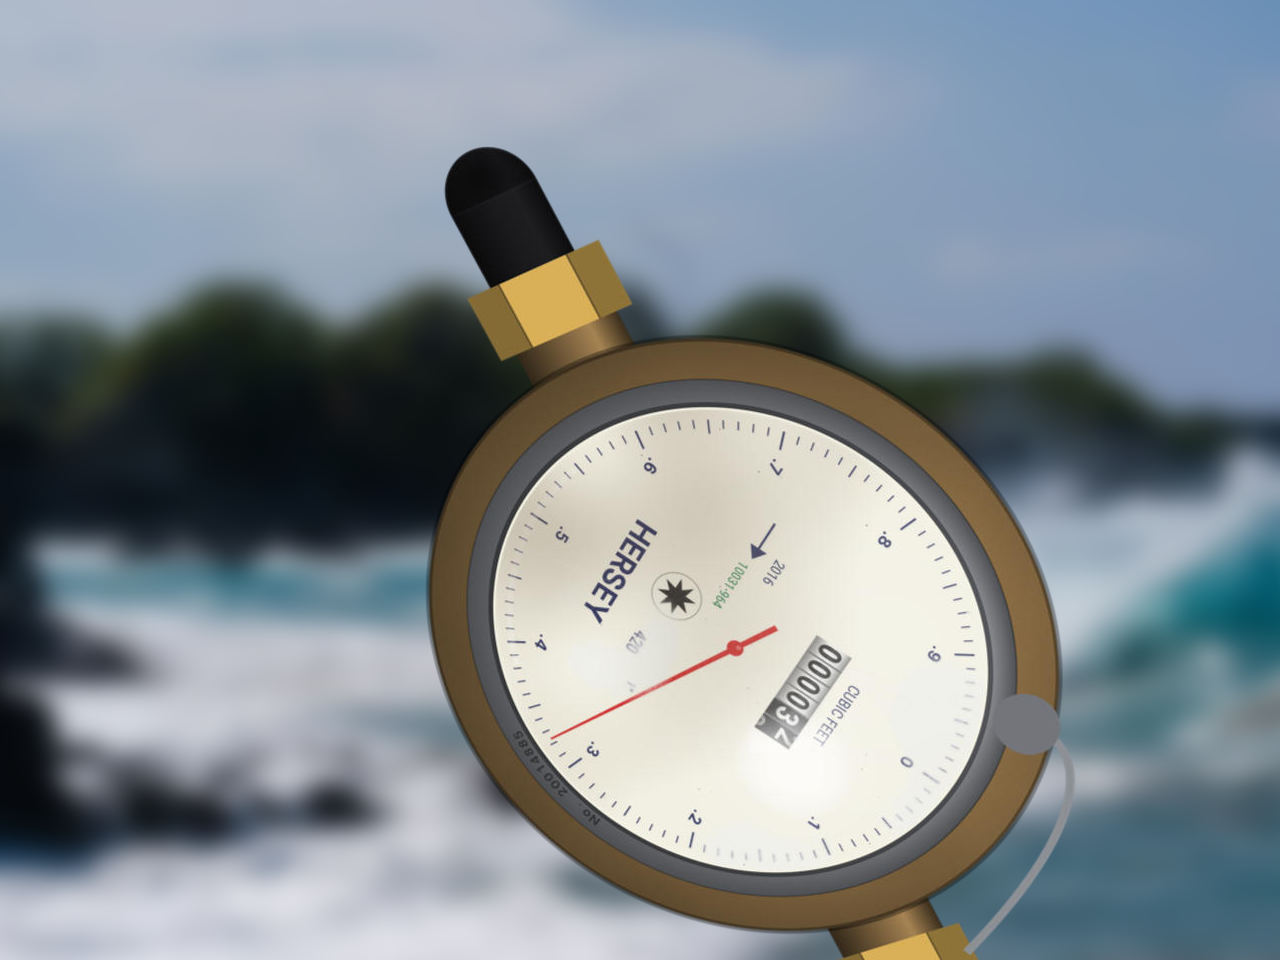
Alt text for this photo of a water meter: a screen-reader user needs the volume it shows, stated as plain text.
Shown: 32.32 ft³
